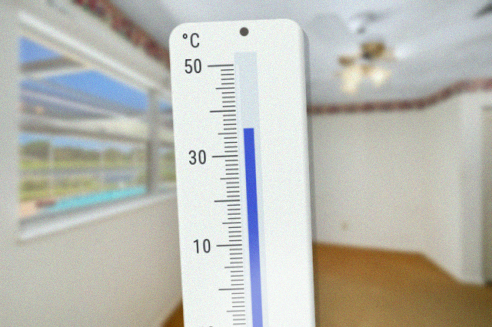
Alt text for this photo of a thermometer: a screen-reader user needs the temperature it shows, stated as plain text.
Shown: 36 °C
